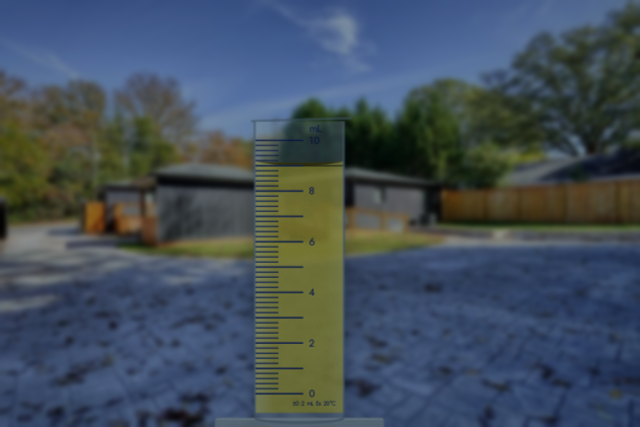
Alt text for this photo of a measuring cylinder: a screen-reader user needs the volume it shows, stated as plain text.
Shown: 9 mL
